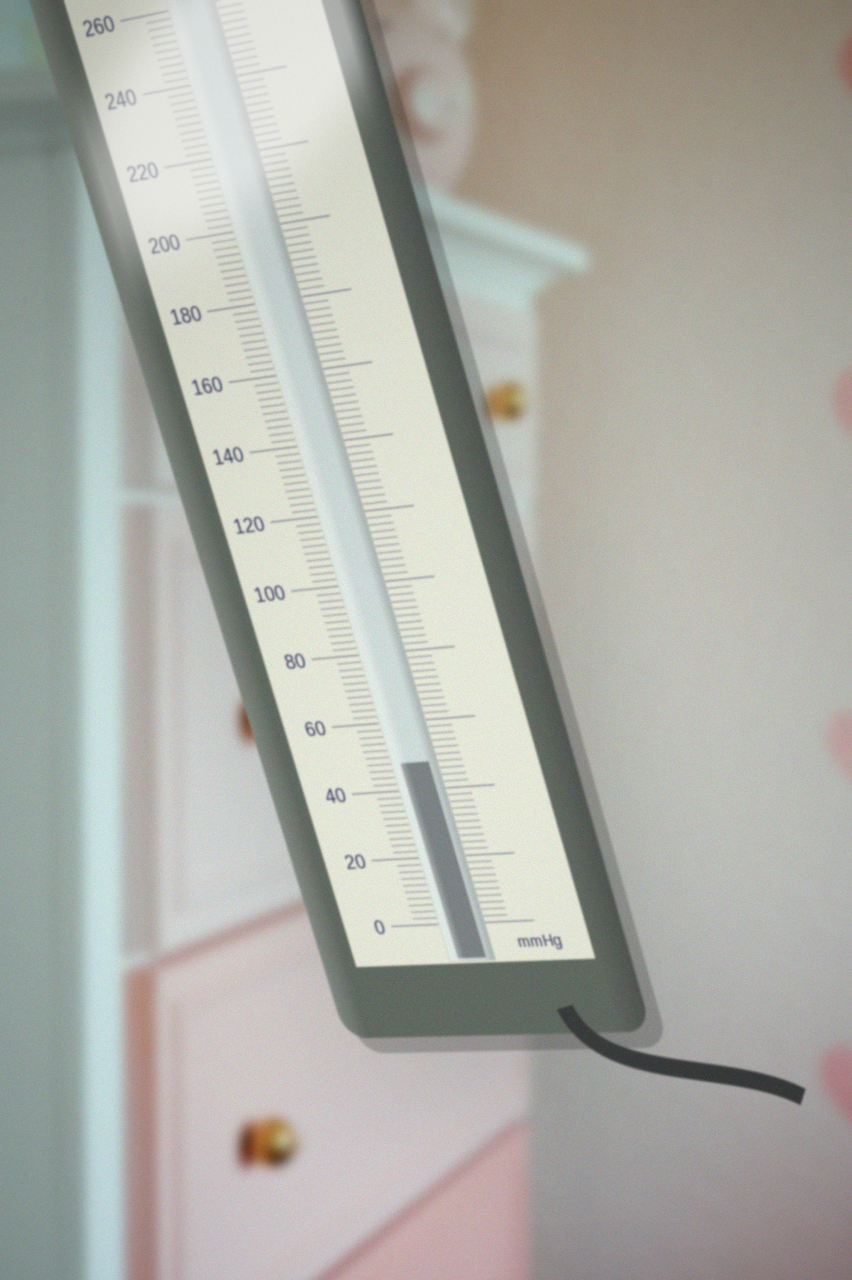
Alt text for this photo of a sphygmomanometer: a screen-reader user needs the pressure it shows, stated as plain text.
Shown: 48 mmHg
